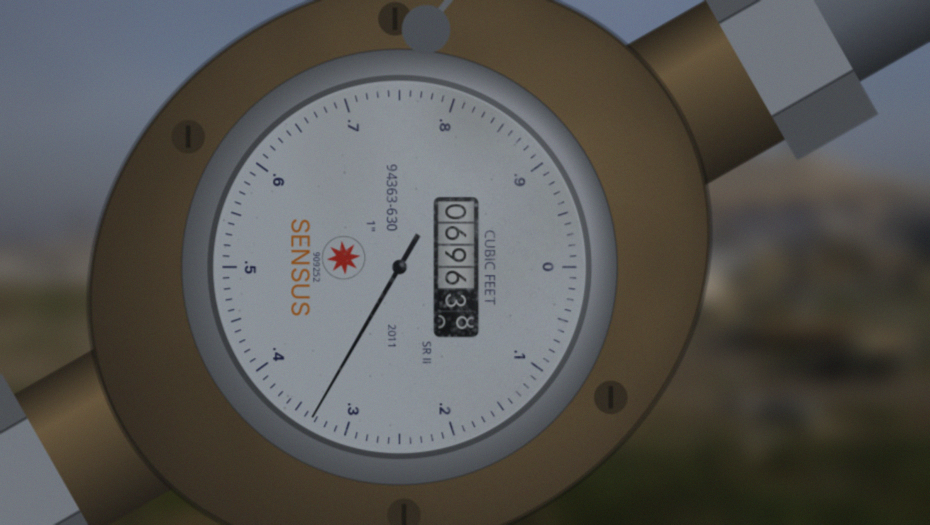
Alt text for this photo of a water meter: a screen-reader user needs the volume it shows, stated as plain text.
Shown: 69638.33 ft³
